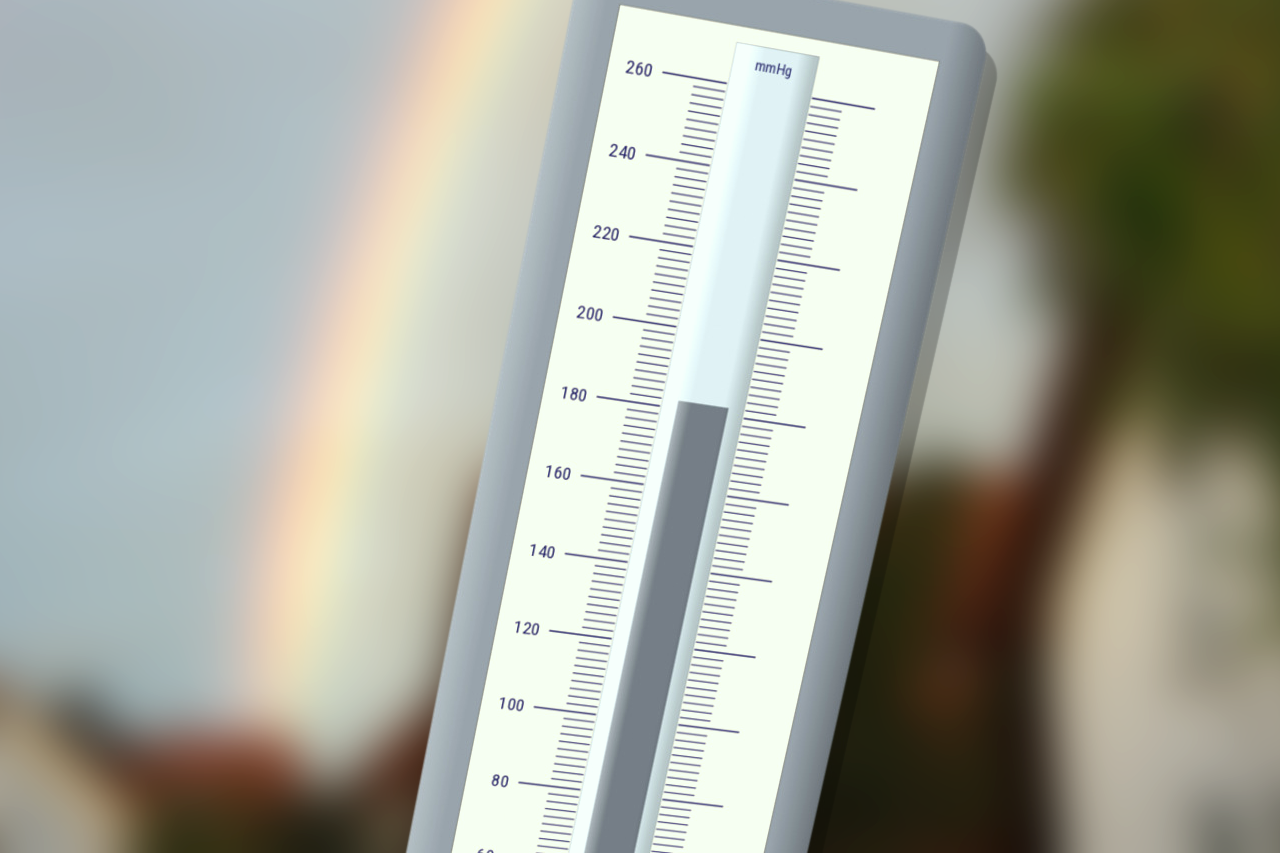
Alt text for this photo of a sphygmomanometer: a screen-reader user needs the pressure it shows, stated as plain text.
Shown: 182 mmHg
